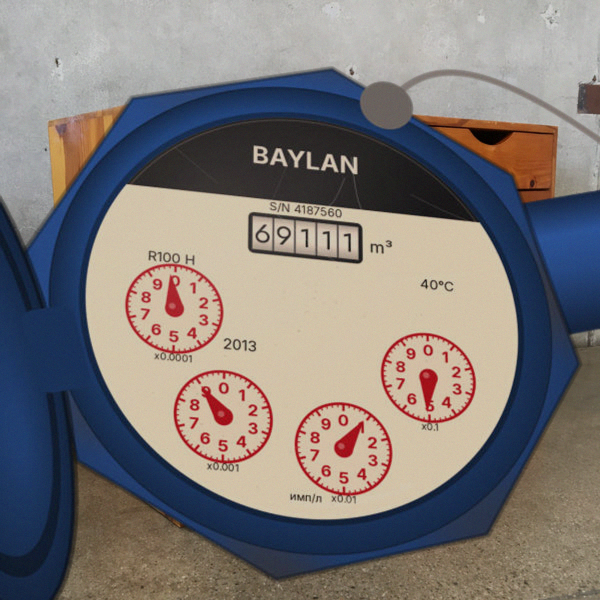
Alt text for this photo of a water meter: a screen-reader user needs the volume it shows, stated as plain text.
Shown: 69111.5089 m³
